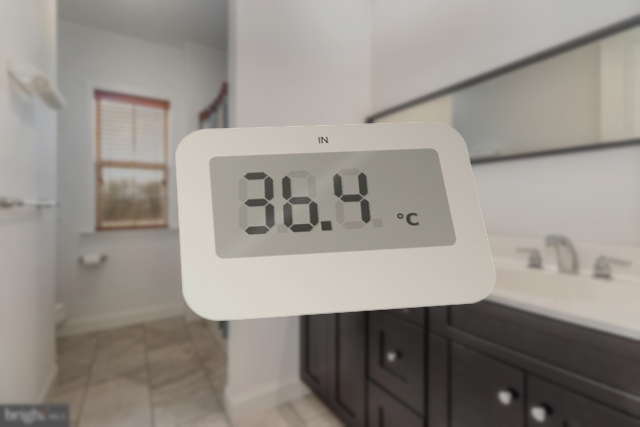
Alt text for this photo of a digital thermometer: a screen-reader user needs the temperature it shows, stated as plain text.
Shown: 36.4 °C
